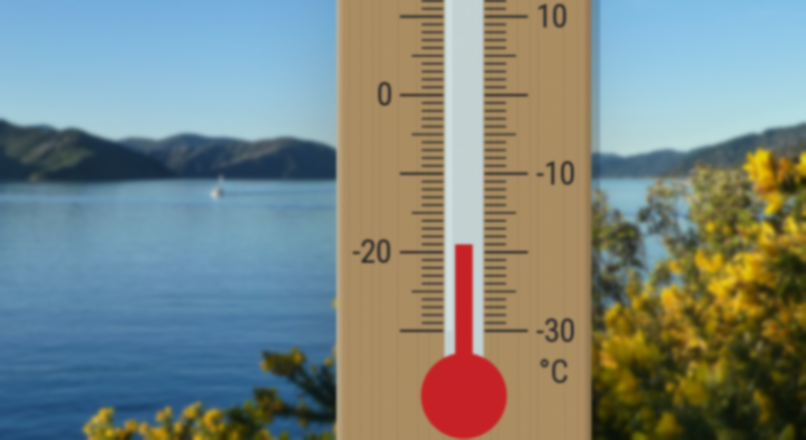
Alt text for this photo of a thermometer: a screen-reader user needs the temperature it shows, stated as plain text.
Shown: -19 °C
